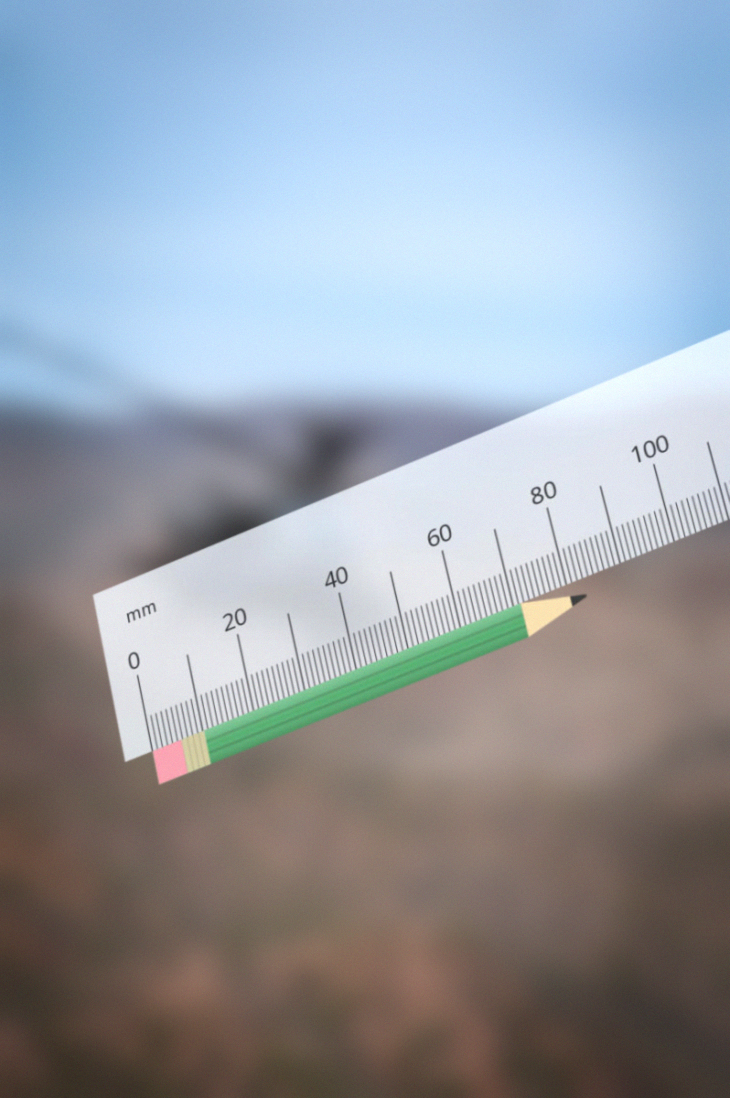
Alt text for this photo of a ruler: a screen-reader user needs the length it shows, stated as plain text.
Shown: 83 mm
